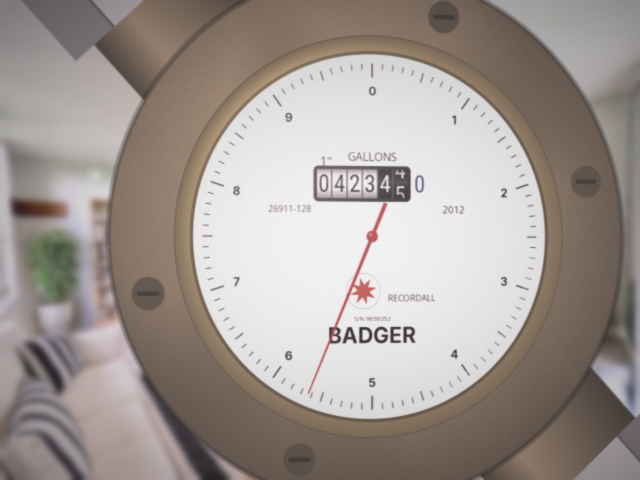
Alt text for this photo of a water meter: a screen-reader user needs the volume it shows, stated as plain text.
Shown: 423445.6 gal
